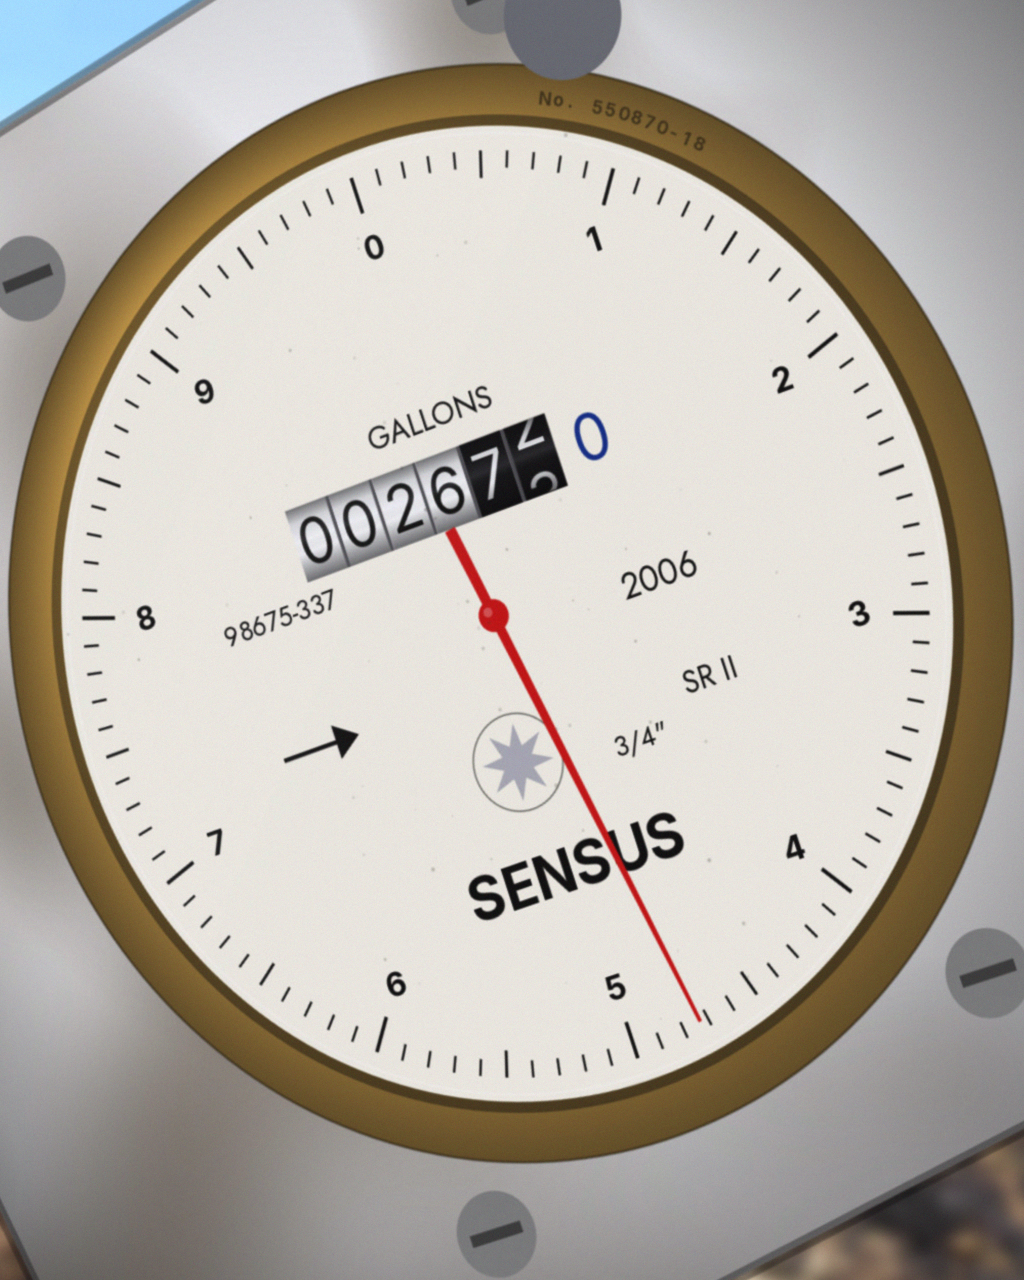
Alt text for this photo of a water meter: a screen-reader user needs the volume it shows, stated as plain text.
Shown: 26724.7 gal
